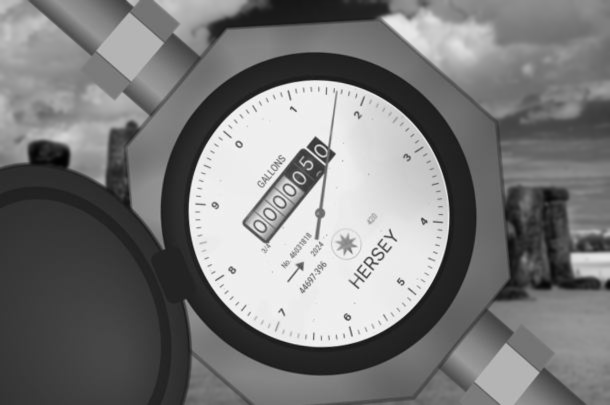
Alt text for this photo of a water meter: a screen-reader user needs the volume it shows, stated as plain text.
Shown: 51.6 gal
